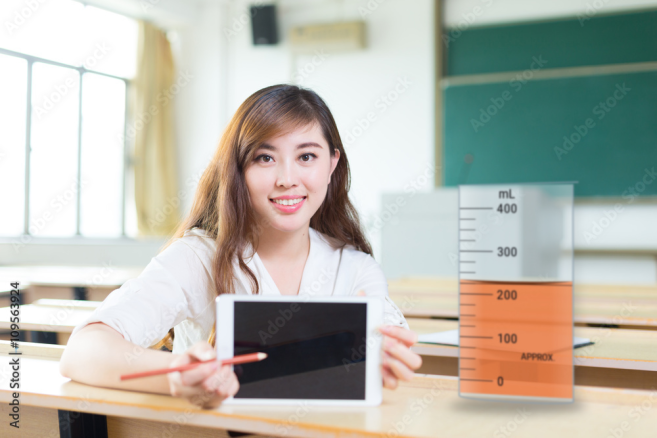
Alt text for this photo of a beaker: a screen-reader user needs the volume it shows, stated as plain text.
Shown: 225 mL
